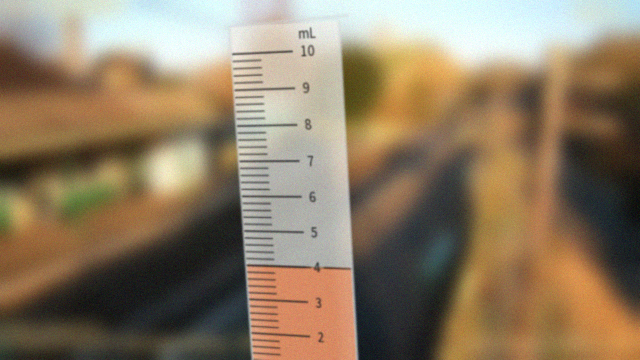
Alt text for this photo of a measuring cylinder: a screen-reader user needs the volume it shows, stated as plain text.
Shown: 4 mL
